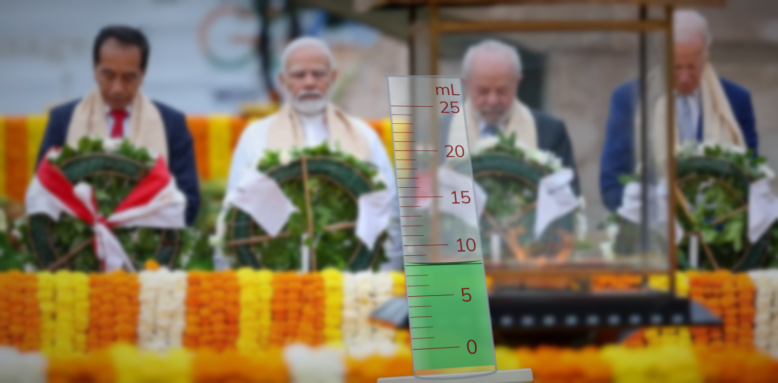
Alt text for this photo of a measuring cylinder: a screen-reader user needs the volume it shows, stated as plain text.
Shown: 8 mL
